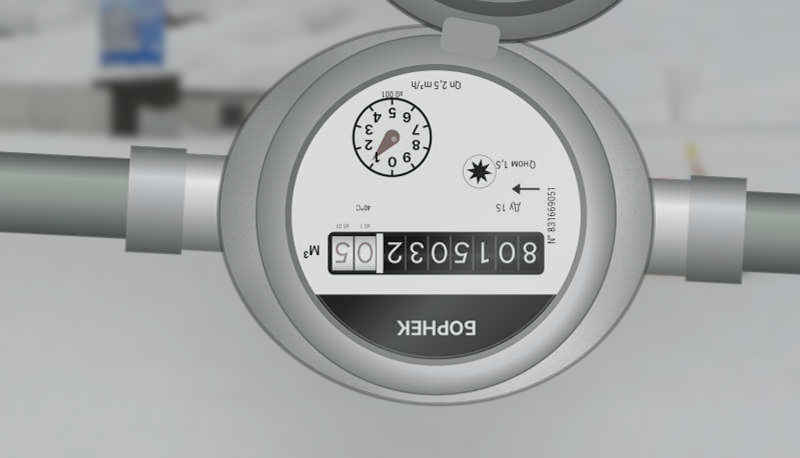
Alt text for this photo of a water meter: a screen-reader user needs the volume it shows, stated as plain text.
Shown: 8015032.051 m³
